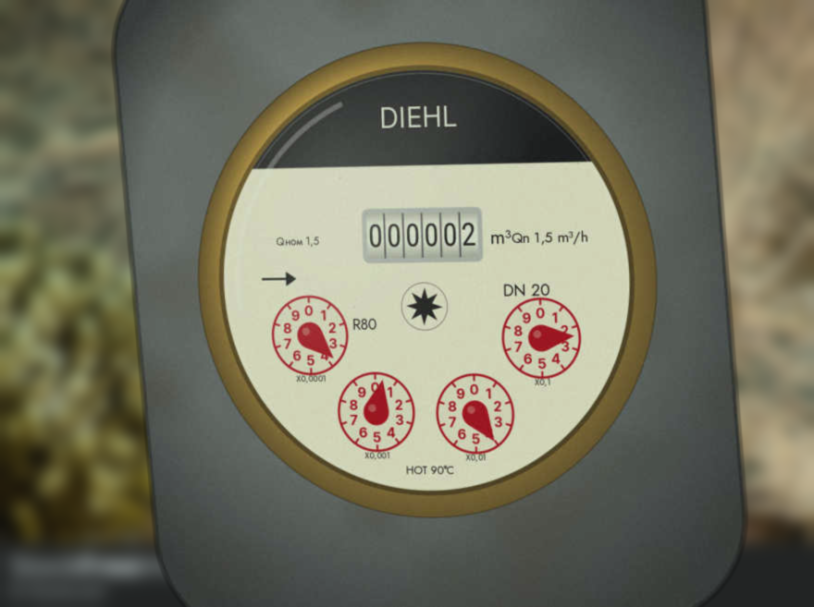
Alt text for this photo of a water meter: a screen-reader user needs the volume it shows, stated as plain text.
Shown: 2.2403 m³
